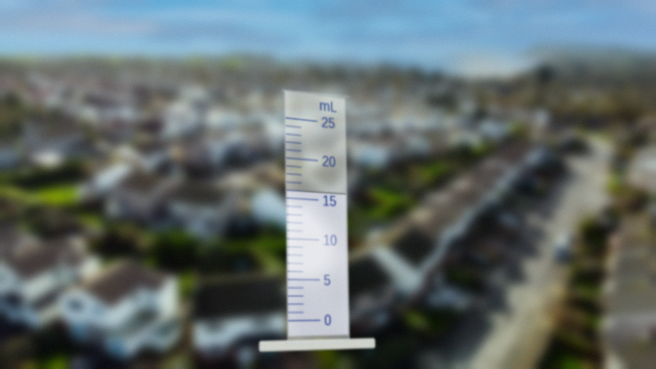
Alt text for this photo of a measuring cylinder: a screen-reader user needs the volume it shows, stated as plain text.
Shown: 16 mL
